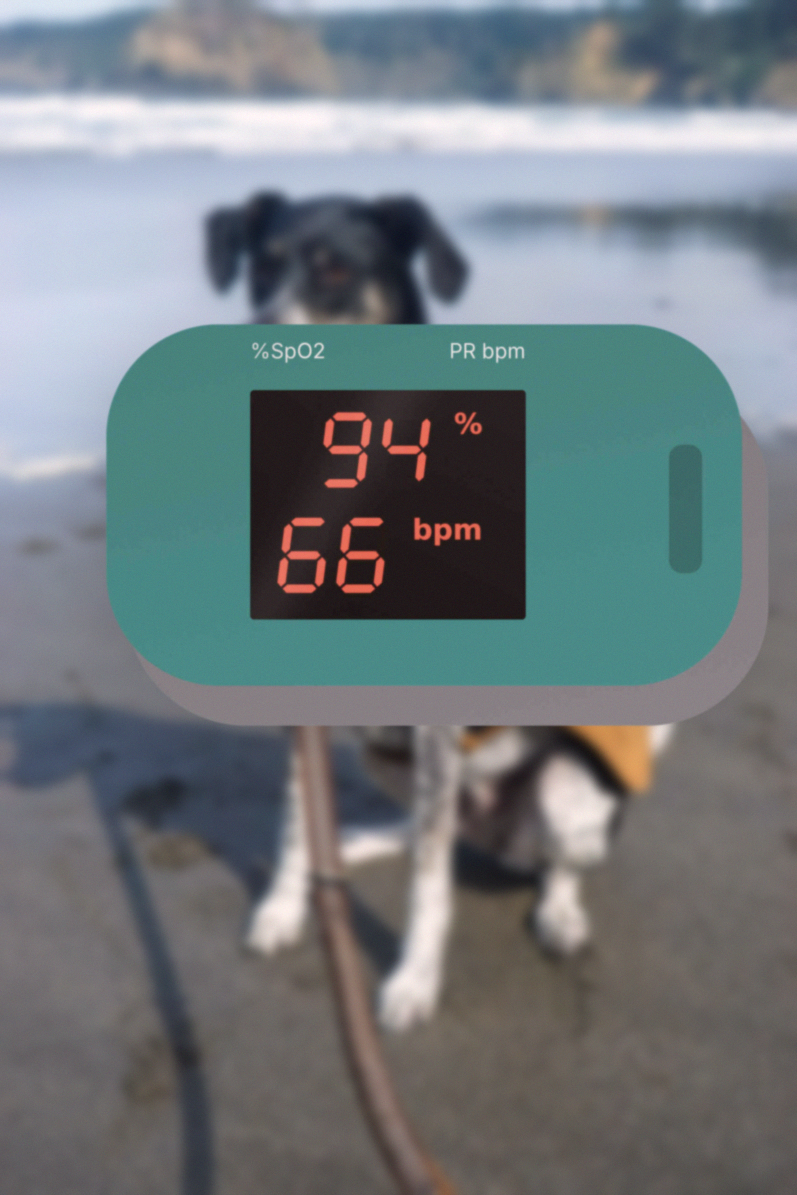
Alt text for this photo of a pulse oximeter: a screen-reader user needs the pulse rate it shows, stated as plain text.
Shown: 66 bpm
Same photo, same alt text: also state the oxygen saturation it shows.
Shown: 94 %
